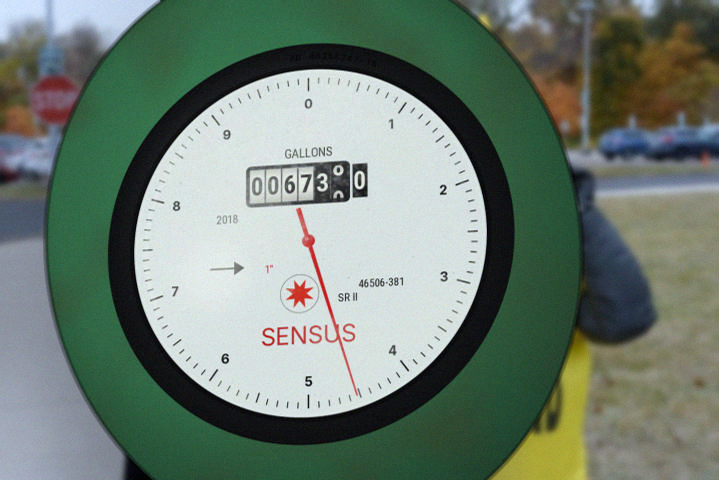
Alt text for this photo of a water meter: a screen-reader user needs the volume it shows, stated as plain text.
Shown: 67384.5 gal
